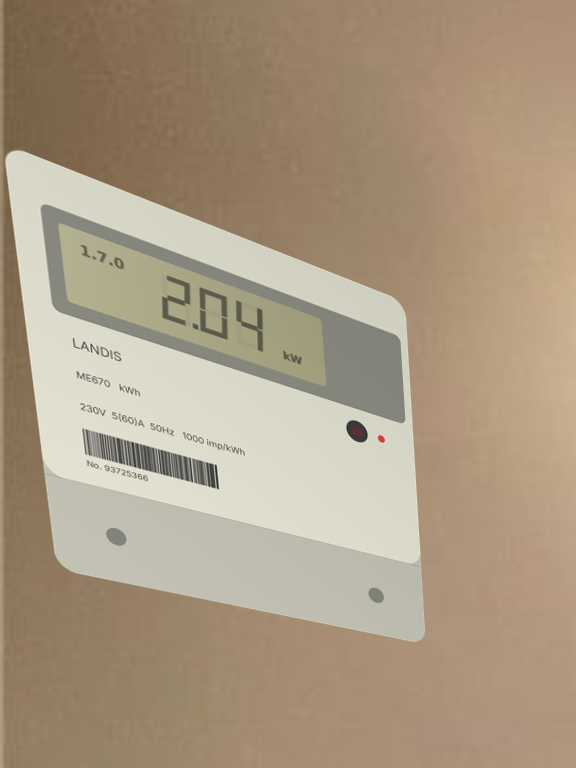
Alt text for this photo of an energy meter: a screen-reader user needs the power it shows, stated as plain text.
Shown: 2.04 kW
